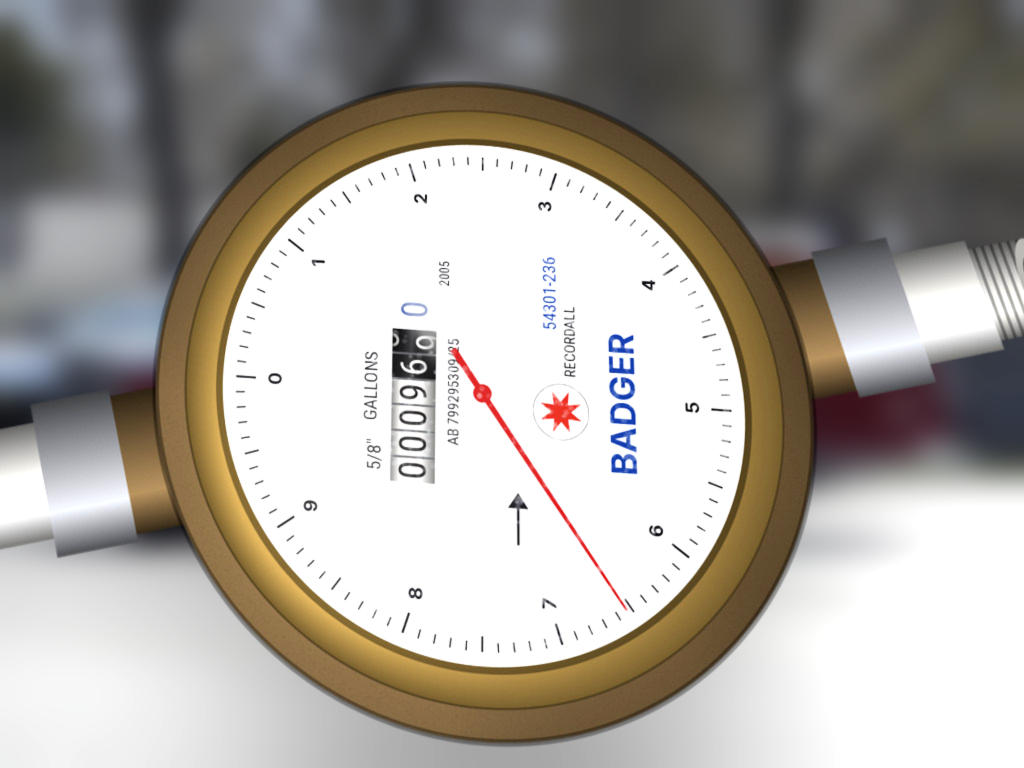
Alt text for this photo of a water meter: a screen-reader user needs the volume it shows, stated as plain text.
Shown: 9686.5 gal
